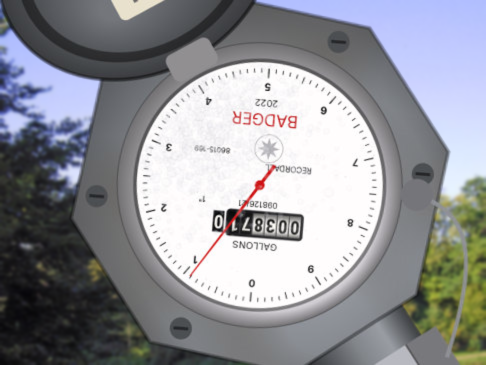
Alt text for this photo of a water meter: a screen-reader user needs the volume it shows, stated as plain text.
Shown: 38710.9 gal
